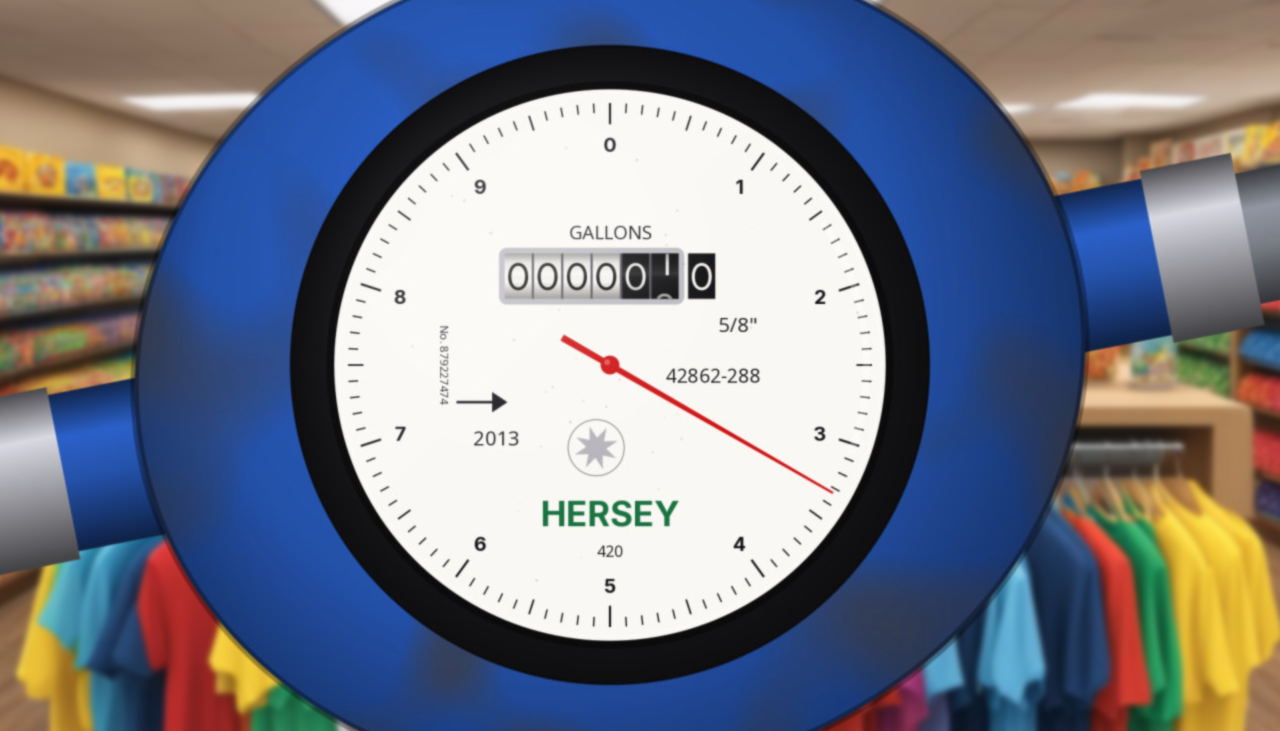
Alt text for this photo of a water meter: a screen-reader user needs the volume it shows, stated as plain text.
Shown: 13.3 gal
